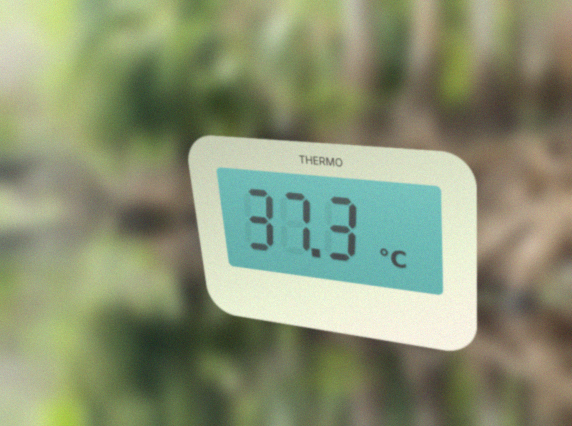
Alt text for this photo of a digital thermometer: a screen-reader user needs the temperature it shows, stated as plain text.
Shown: 37.3 °C
